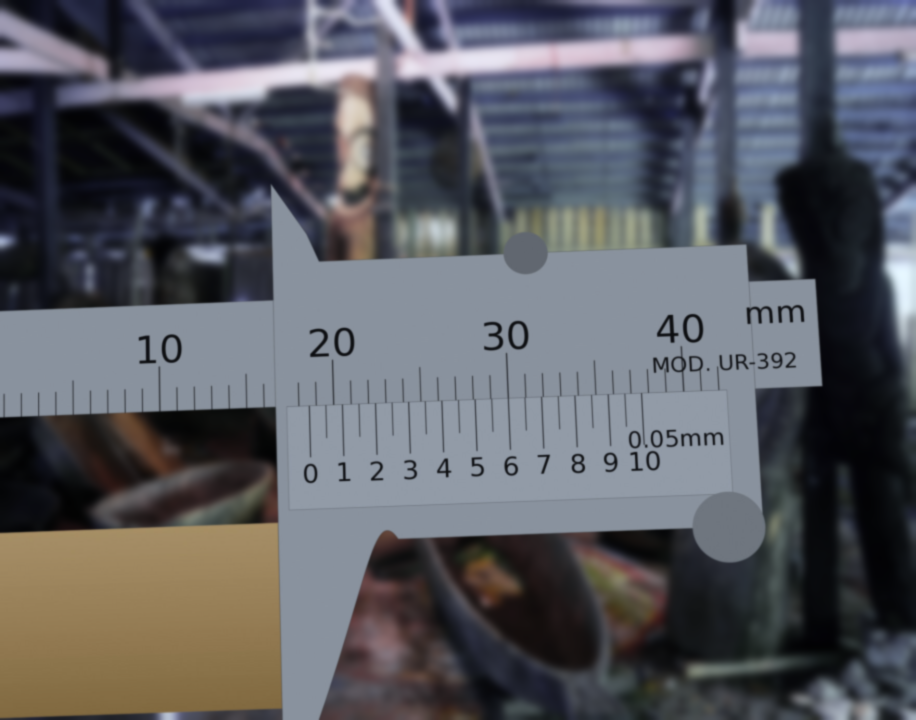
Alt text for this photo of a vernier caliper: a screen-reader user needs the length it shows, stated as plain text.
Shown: 18.6 mm
